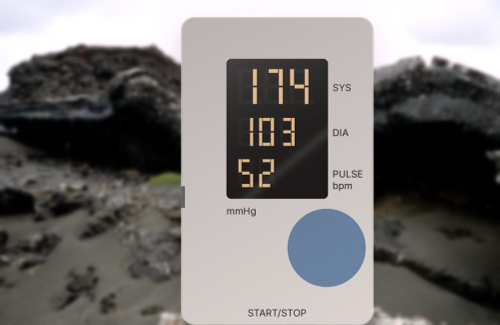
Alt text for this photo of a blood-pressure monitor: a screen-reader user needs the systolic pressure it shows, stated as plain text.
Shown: 174 mmHg
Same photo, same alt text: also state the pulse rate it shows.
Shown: 52 bpm
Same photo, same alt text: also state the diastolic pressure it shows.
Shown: 103 mmHg
